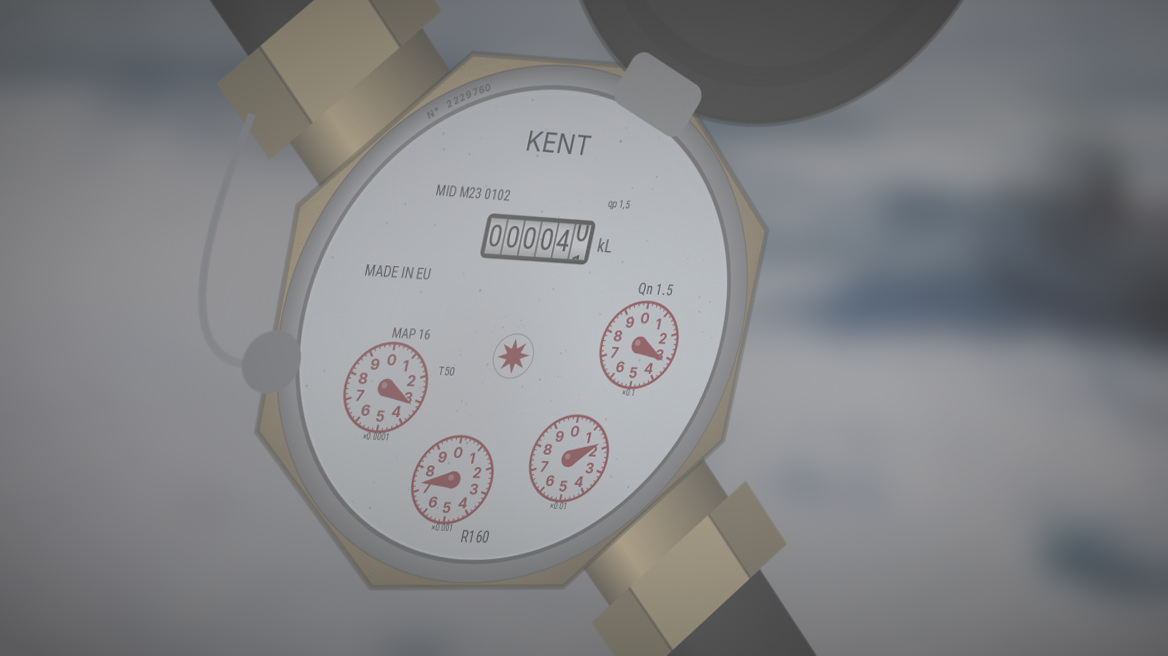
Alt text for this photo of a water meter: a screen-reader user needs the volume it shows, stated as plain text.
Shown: 40.3173 kL
